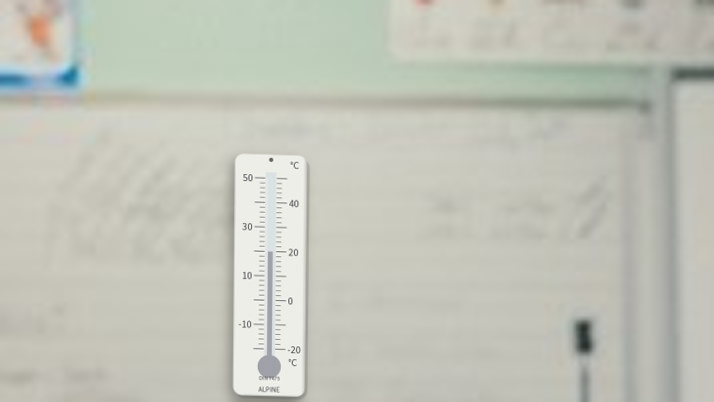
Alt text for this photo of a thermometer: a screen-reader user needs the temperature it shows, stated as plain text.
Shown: 20 °C
